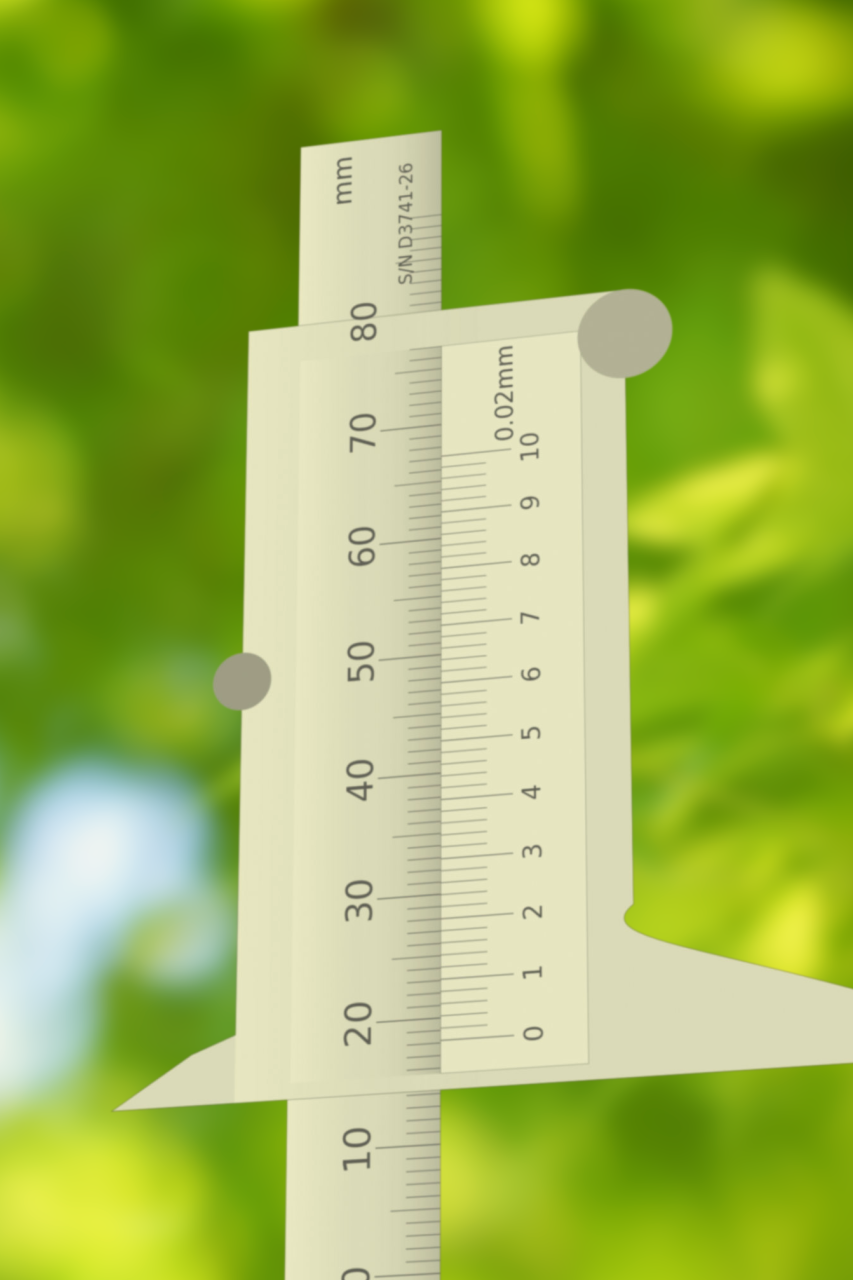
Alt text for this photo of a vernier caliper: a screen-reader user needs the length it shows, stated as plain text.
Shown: 18.2 mm
